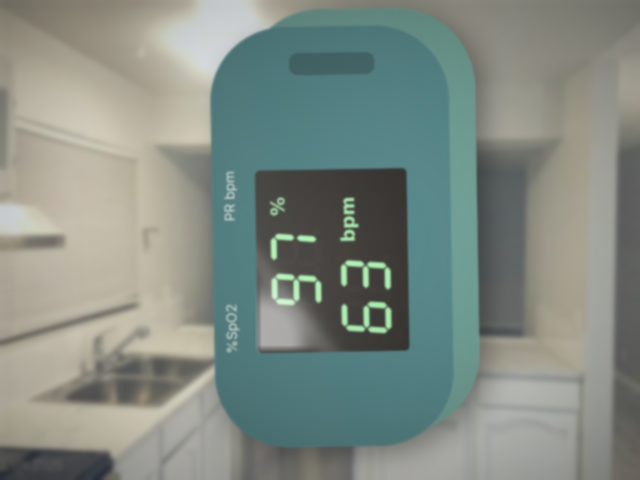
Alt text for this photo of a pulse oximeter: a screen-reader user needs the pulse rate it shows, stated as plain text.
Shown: 63 bpm
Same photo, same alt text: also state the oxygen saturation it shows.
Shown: 97 %
